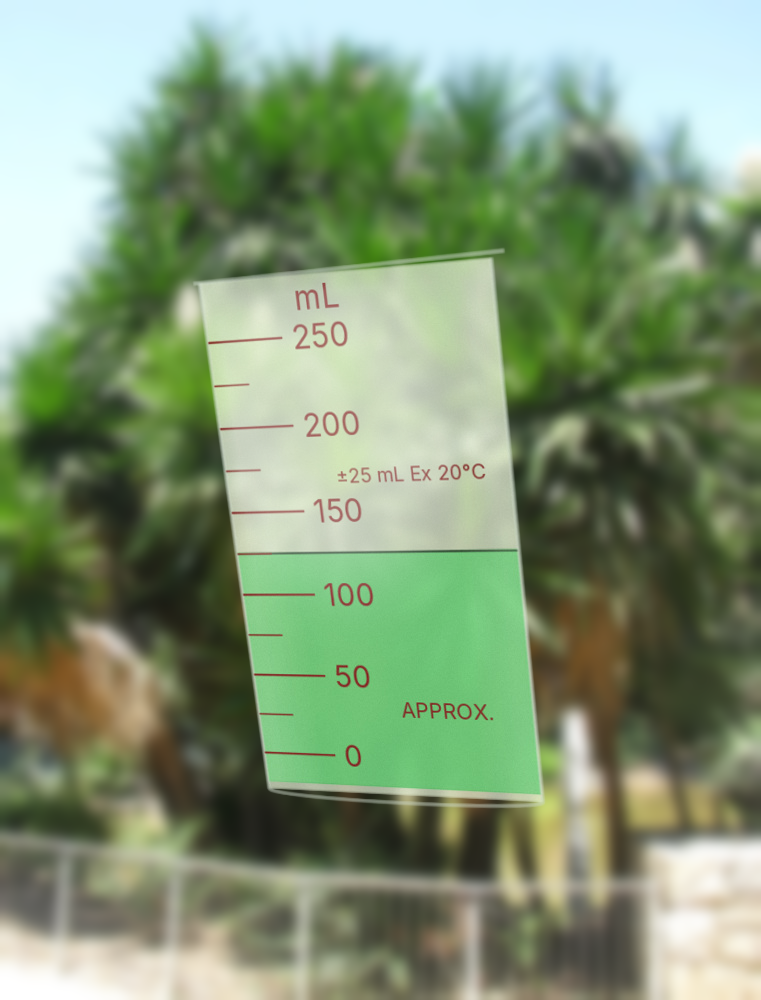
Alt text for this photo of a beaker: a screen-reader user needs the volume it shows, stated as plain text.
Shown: 125 mL
